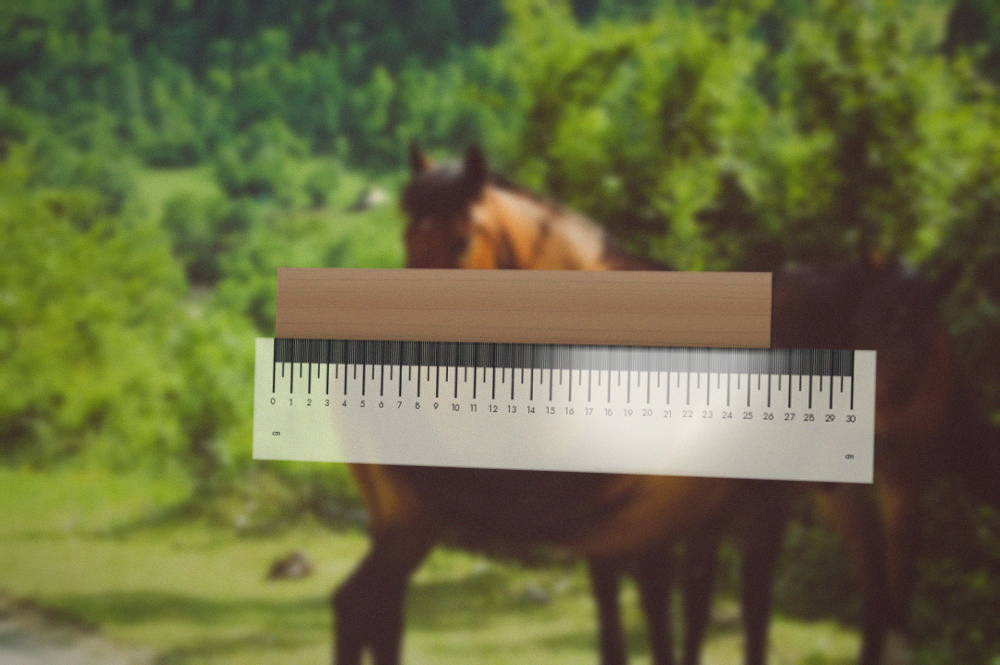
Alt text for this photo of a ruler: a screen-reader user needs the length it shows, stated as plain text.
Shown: 26 cm
